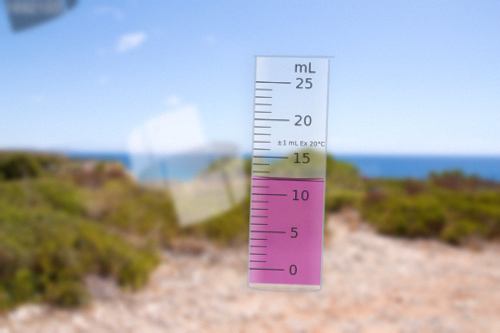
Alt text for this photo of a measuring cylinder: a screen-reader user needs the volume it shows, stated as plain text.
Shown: 12 mL
